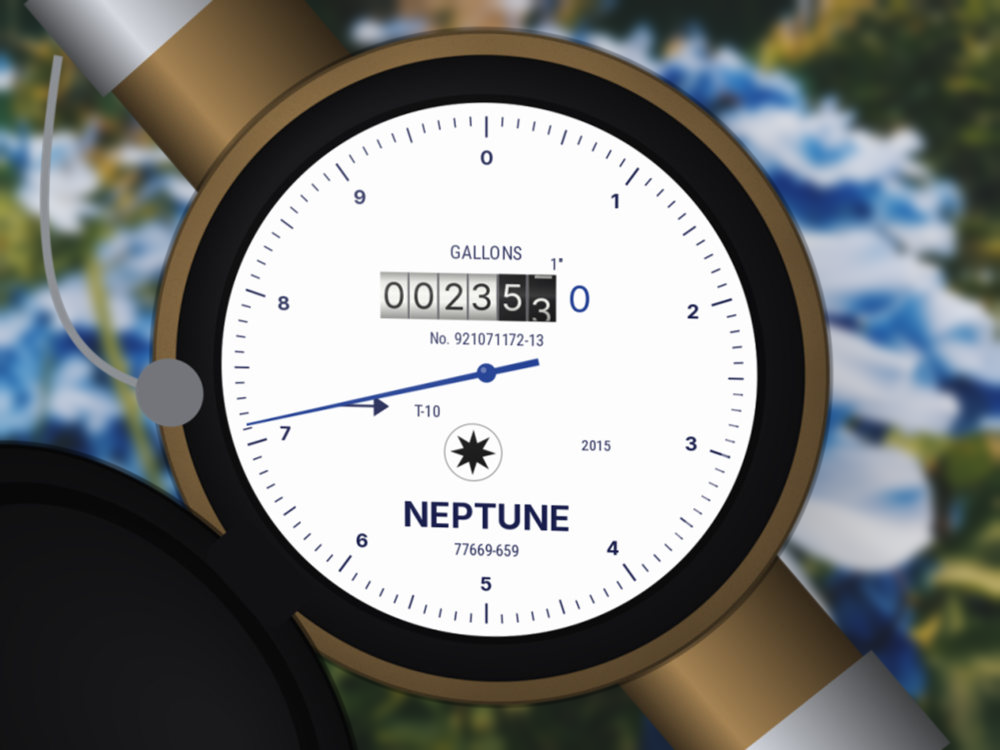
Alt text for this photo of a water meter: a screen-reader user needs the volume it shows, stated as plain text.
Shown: 23527.1 gal
